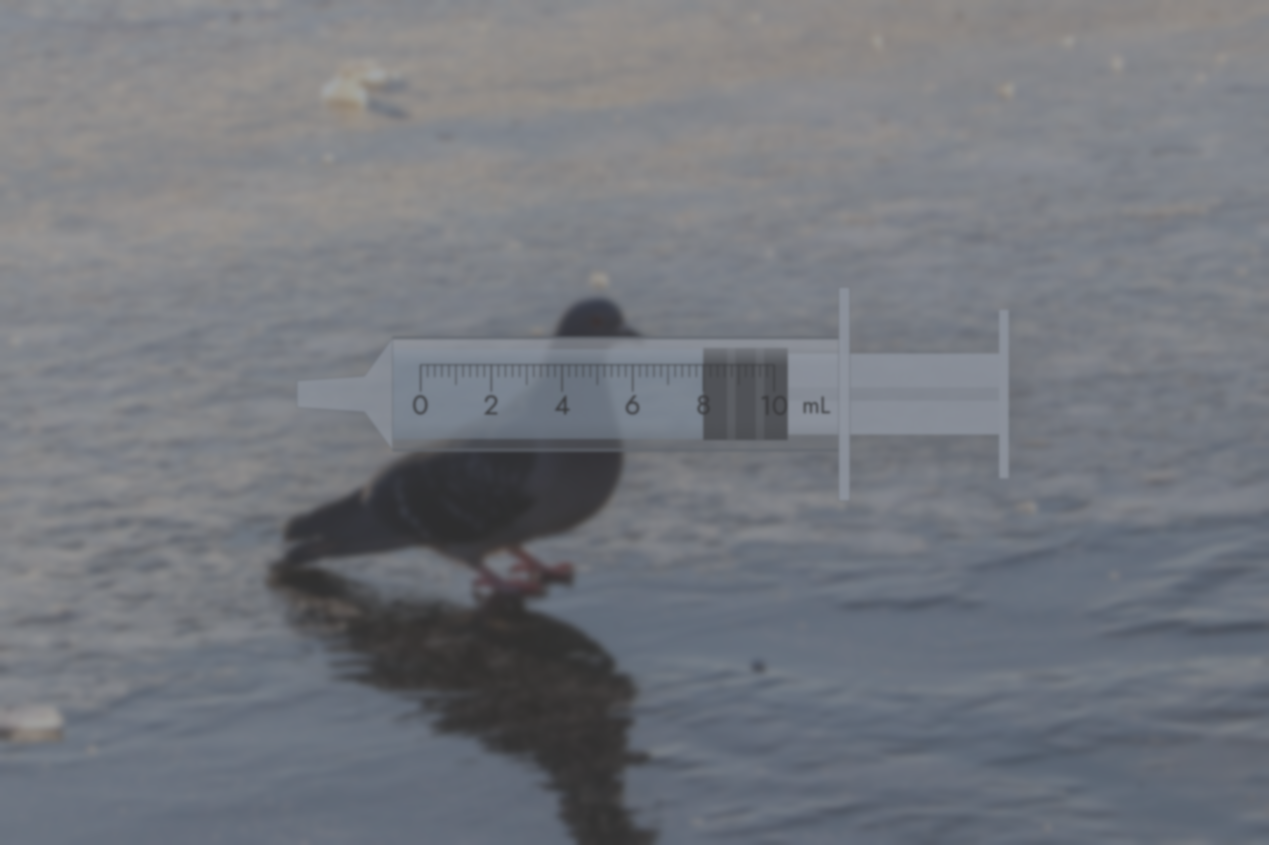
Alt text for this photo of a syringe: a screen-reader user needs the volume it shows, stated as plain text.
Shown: 8 mL
